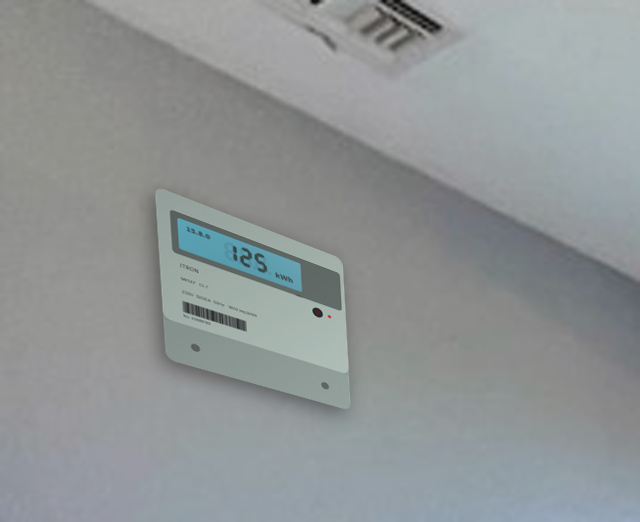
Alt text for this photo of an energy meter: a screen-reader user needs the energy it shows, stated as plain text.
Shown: 125 kWh
